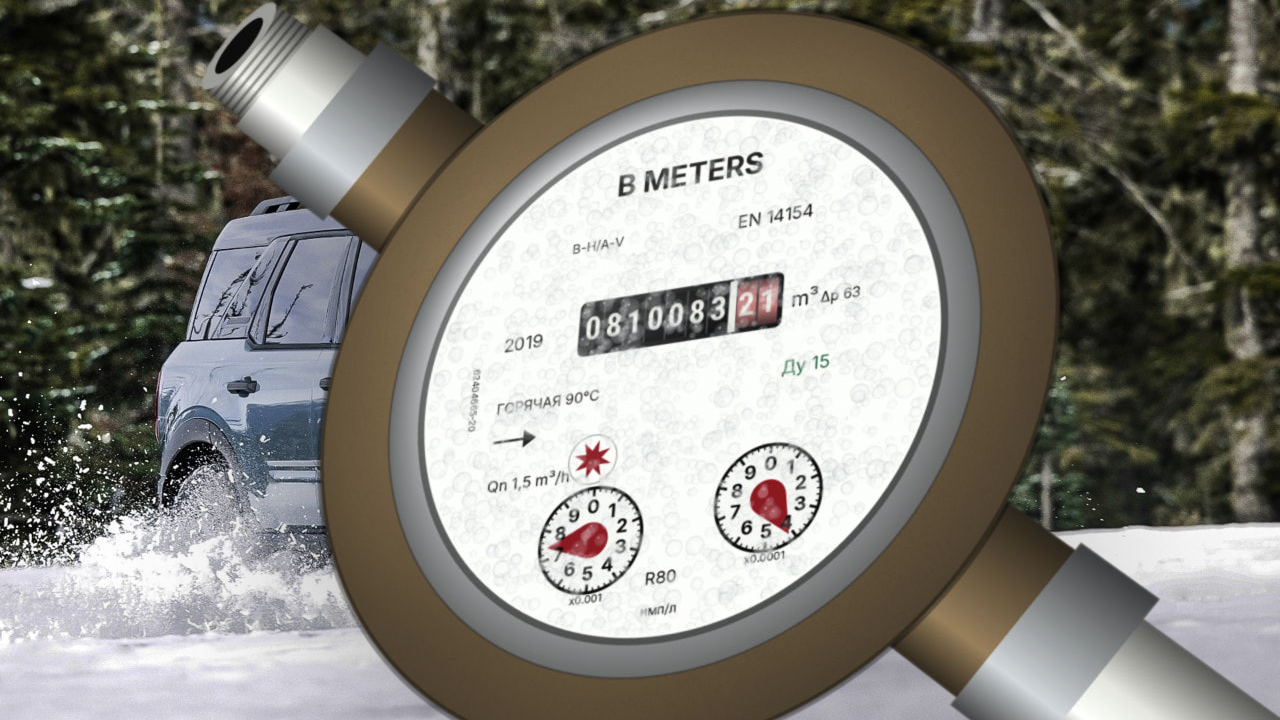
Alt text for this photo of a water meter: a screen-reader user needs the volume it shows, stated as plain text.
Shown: 810083.2174 m³
